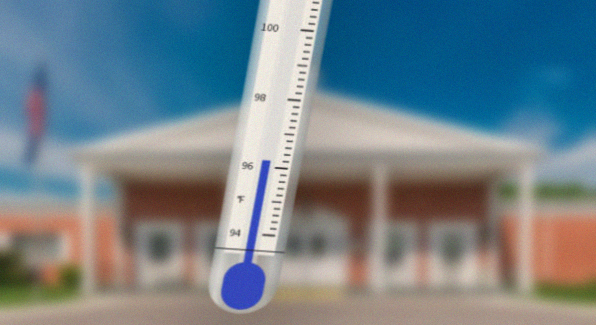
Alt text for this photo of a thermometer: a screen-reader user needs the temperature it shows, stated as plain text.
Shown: 96.2 °F
